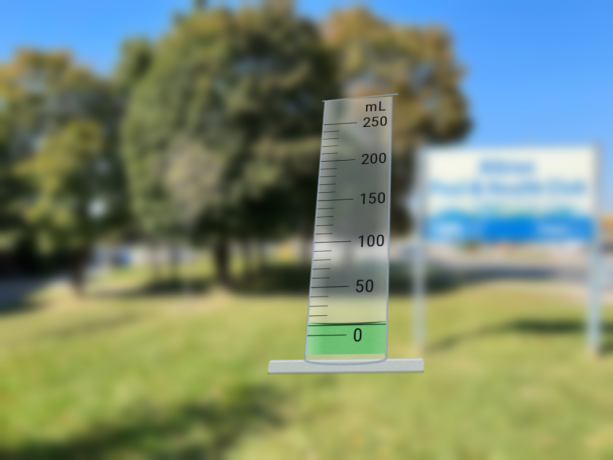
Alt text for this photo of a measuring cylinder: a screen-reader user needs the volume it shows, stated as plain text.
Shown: 10 mL
